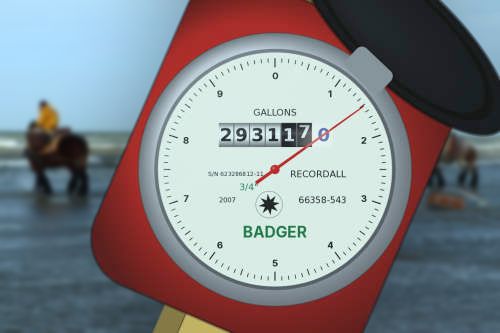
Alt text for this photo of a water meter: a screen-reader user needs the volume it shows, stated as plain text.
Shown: 2931171.5 gal
